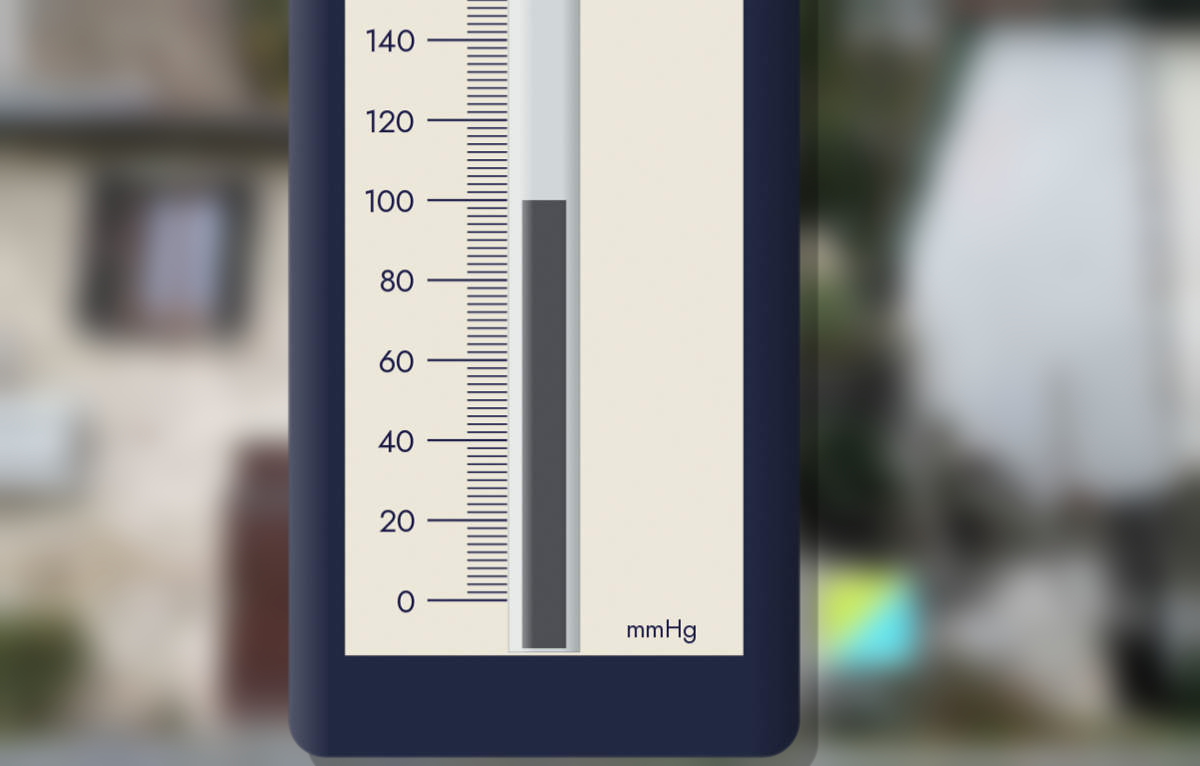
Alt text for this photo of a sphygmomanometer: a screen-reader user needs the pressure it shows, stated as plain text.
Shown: 100 mmHg
